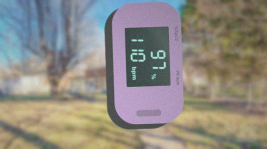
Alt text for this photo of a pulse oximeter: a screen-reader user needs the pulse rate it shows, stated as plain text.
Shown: 110 bpm
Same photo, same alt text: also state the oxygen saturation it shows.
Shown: 97 %
